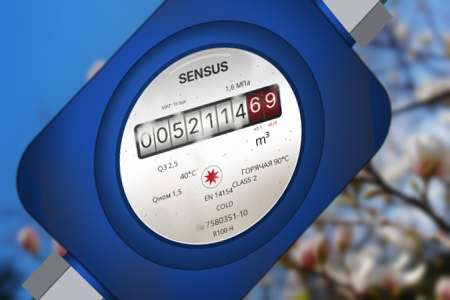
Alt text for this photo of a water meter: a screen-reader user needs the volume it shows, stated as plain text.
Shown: 52114.69 m³
